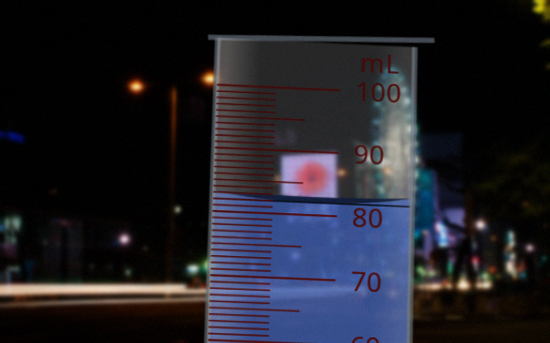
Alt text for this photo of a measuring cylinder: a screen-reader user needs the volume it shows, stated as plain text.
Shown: 82 mL
